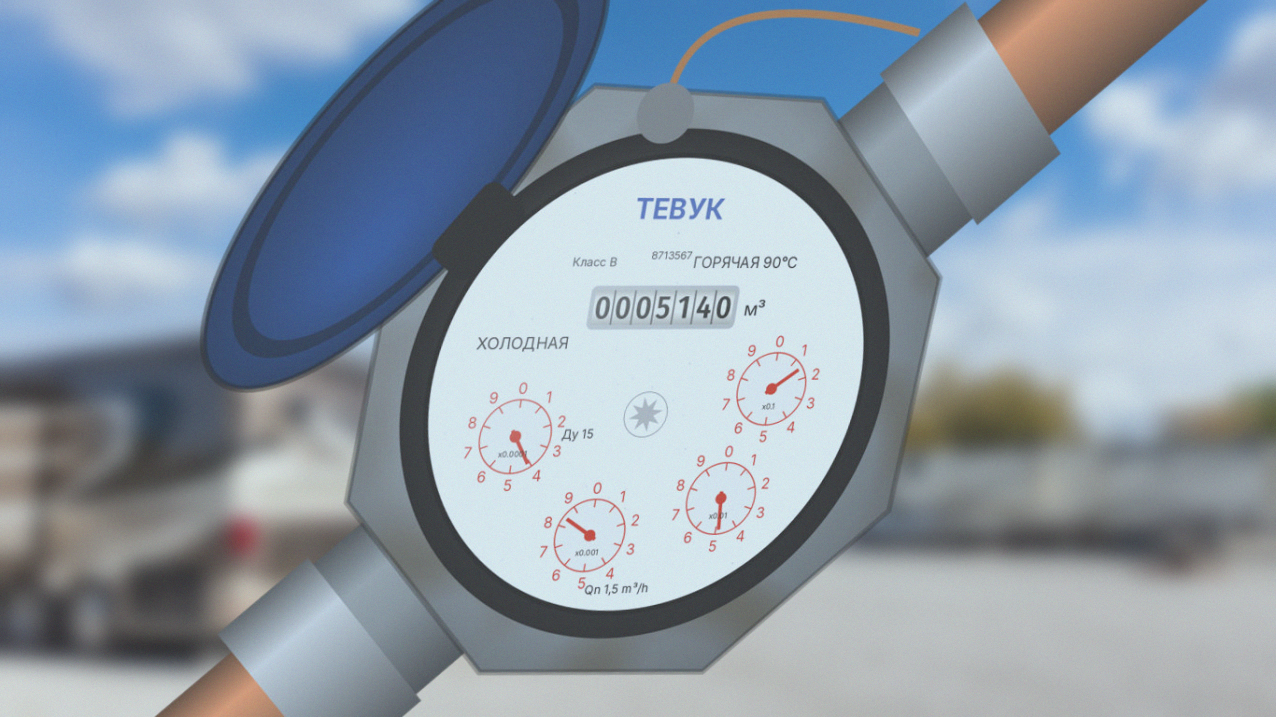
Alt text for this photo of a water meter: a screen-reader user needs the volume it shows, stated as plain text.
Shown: 5140.1484 m³
